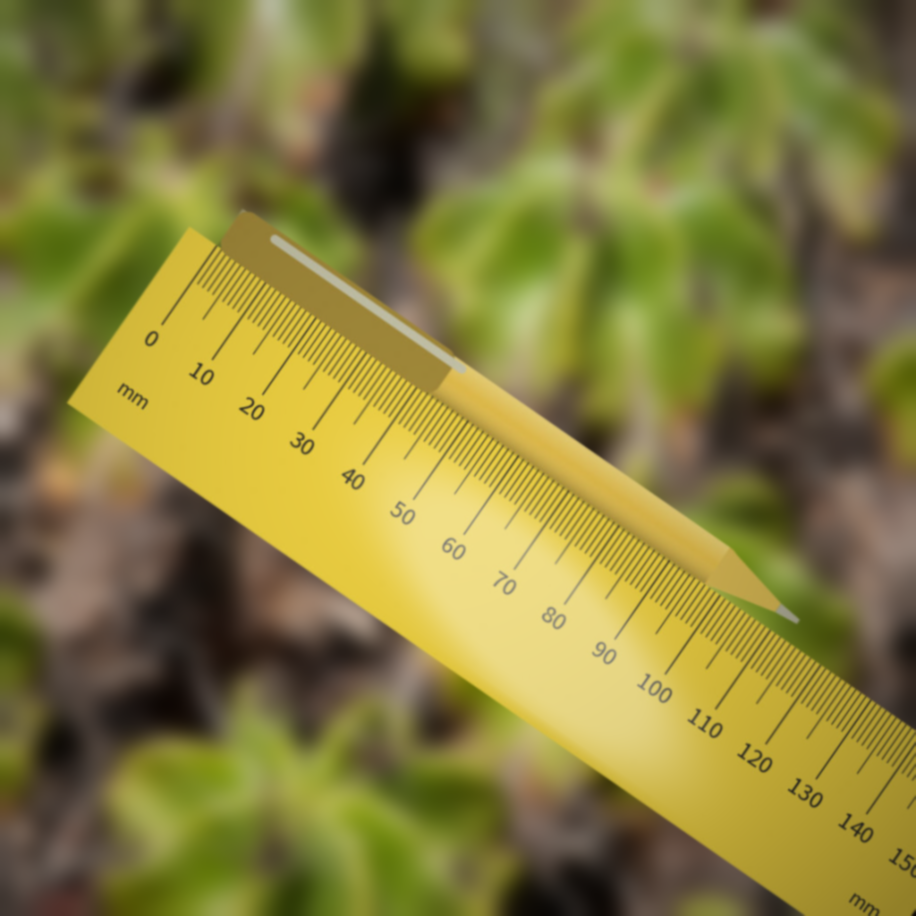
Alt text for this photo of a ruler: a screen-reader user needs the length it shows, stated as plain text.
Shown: 113 mm
